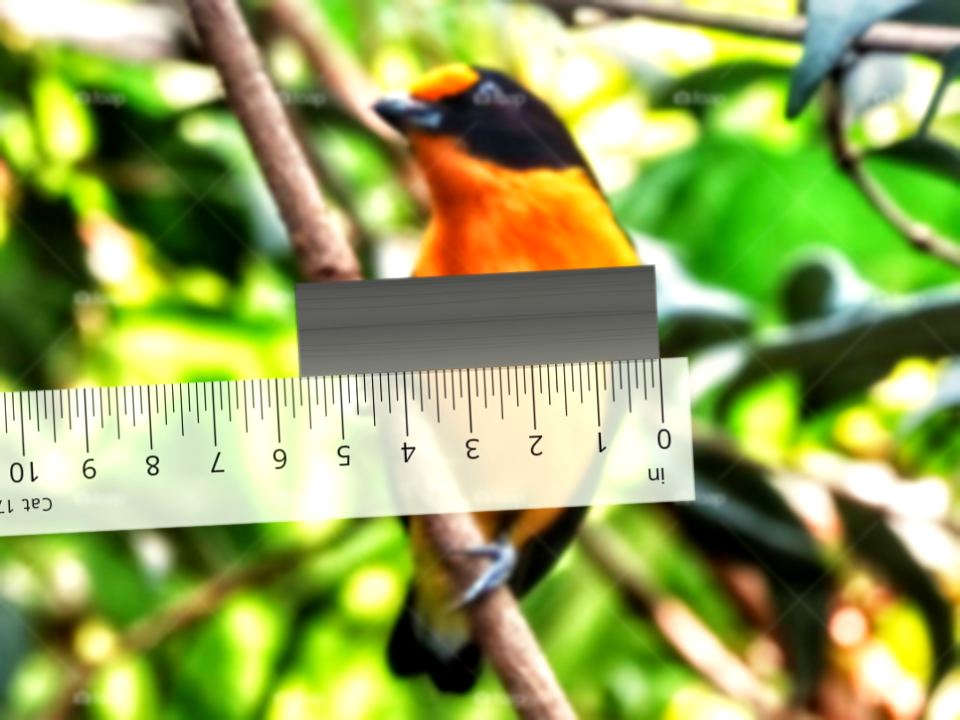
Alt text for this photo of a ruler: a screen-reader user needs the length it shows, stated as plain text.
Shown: 5.625 in
